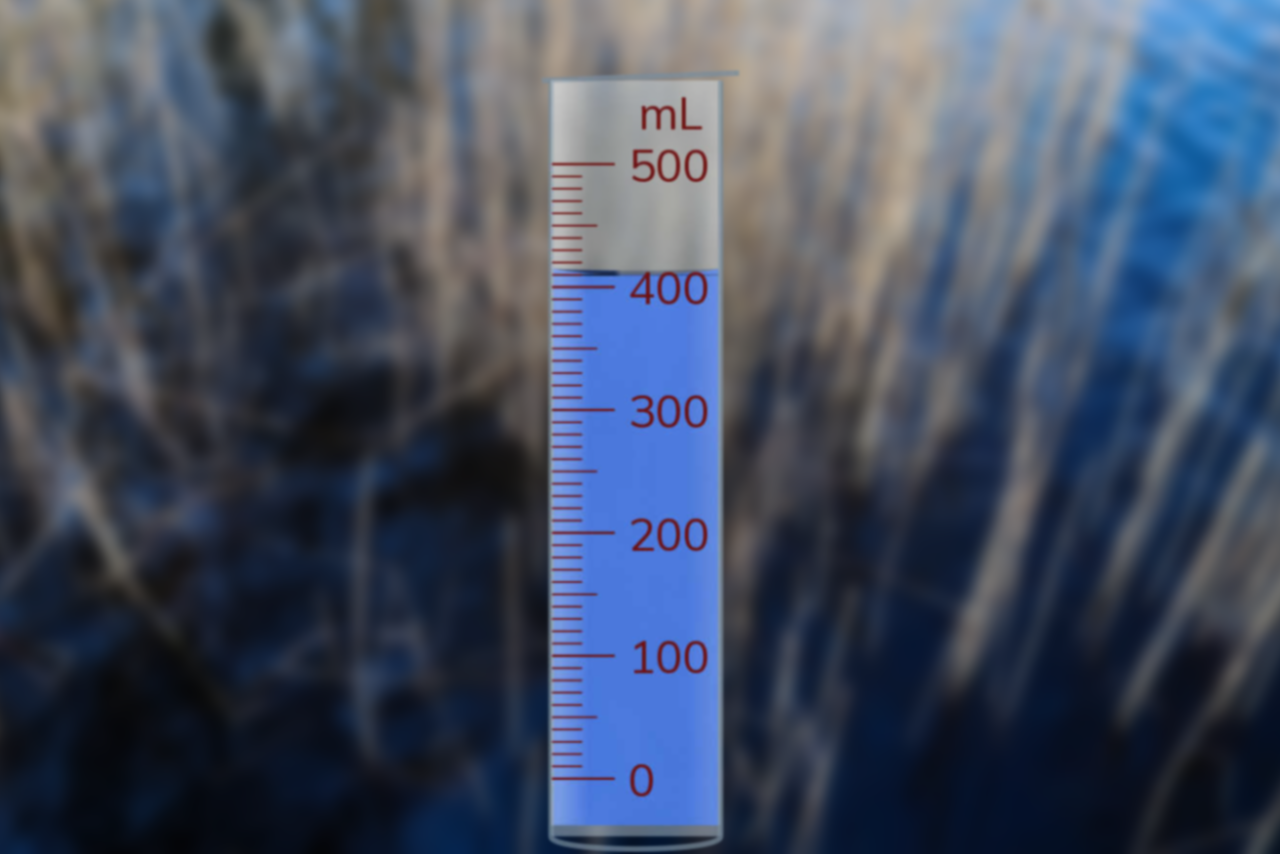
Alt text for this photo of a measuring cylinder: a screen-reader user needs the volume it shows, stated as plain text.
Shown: 410 mL
